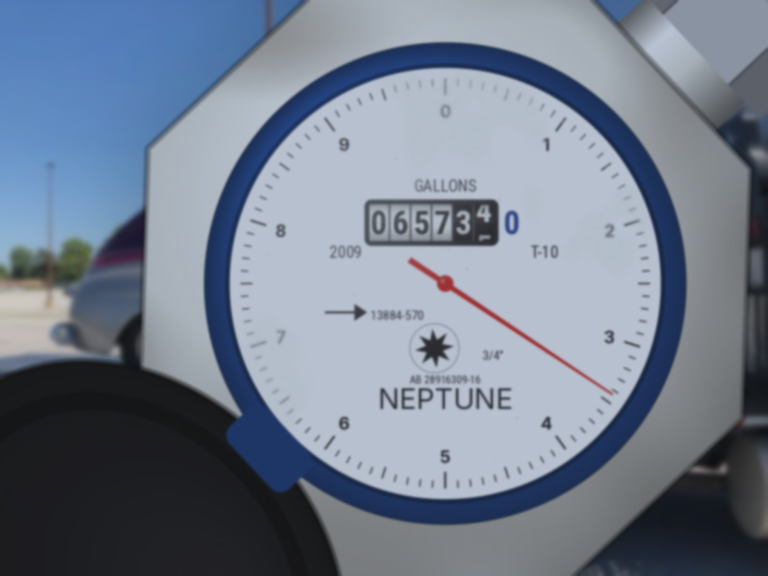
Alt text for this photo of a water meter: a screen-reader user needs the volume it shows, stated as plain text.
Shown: 657343.4 gal
